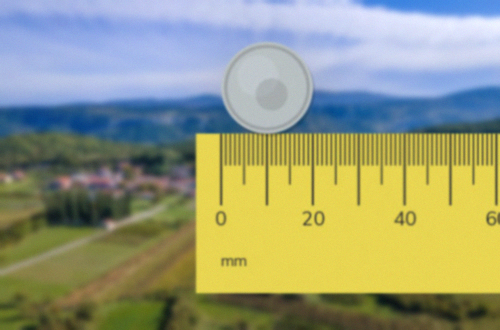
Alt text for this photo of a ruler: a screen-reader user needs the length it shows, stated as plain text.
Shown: 20 mm
